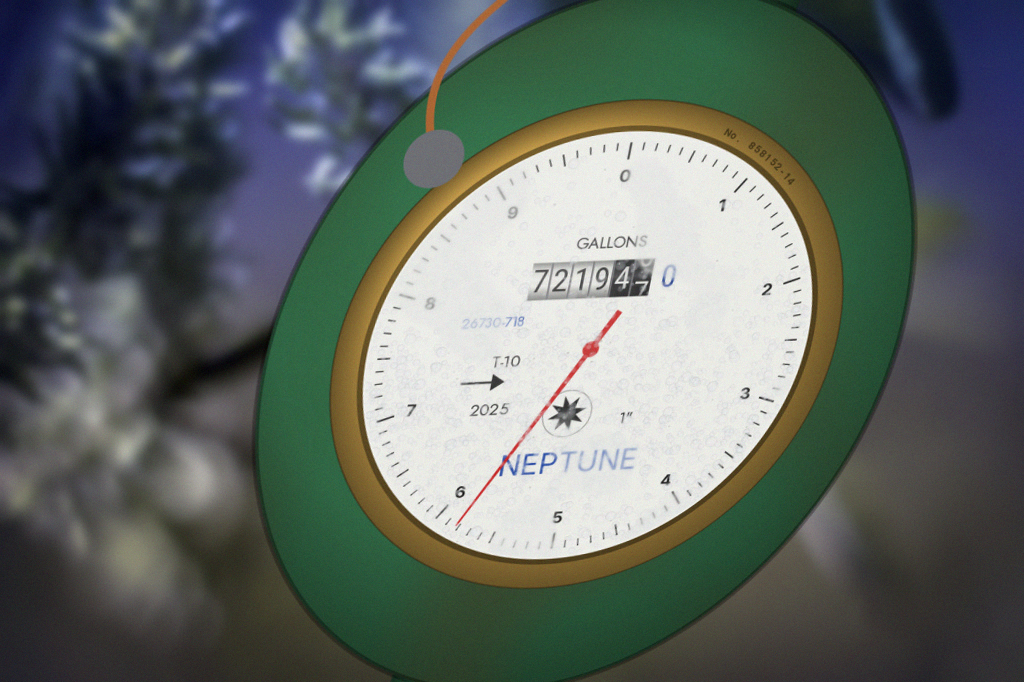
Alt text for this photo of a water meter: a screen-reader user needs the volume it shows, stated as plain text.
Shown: 7219465.8 gal
